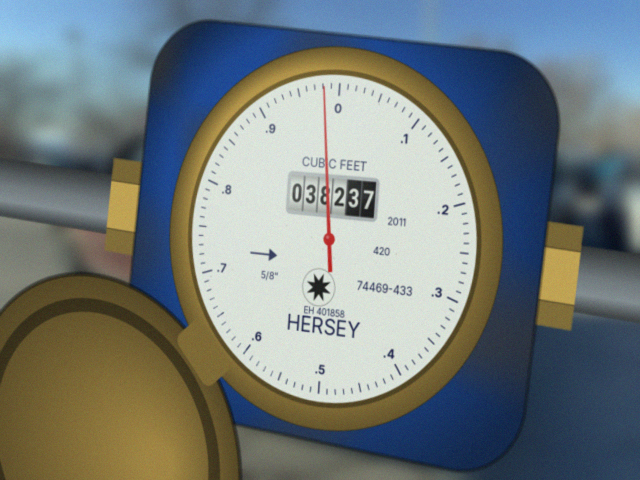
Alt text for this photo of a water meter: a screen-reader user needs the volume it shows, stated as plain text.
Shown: 38236.98 ft³
